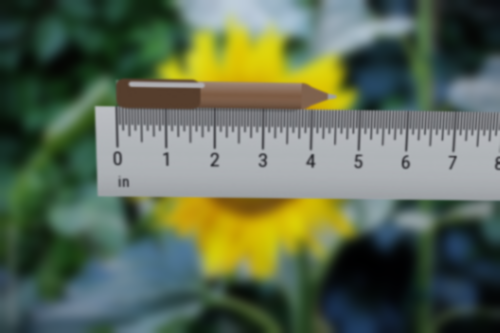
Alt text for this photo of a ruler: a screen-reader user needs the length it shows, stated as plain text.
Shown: 4.5 in
